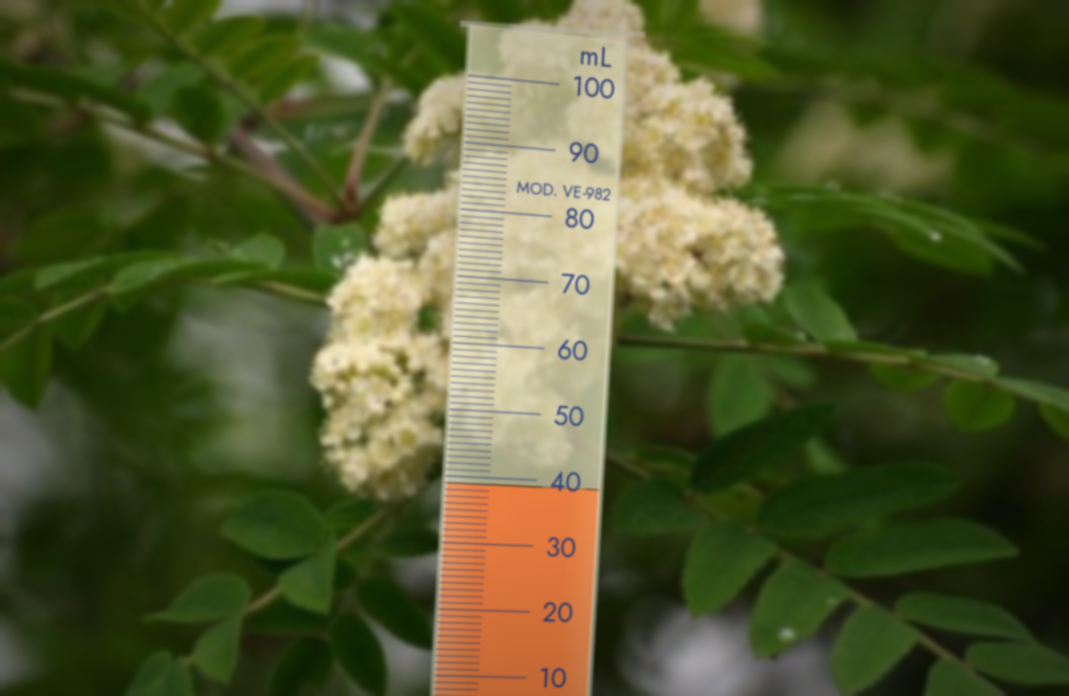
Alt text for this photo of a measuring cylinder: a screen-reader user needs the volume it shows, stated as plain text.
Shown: 39 mL
